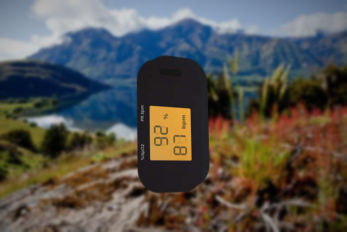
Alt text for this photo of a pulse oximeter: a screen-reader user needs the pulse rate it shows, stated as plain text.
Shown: 87 bpm
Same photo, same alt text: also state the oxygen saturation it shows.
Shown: 92 %
